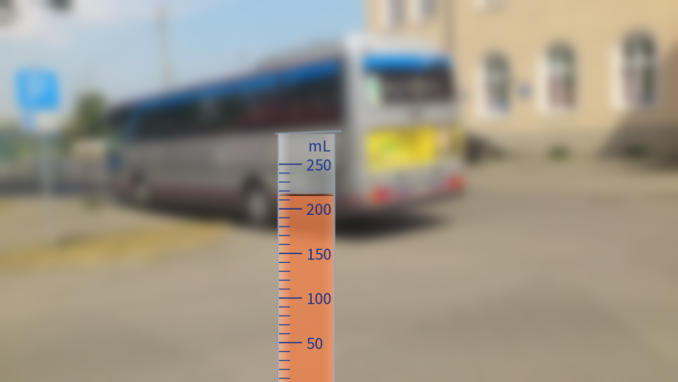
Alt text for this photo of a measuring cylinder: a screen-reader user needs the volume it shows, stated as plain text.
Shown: 215 mL
